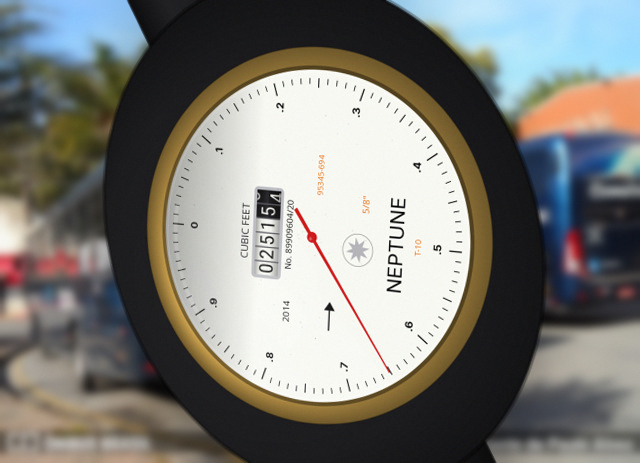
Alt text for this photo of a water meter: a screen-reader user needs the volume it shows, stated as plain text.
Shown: 25153.65 ft³
